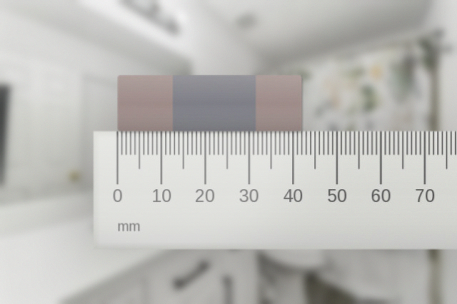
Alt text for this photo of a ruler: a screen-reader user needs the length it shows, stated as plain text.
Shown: 42 mm
